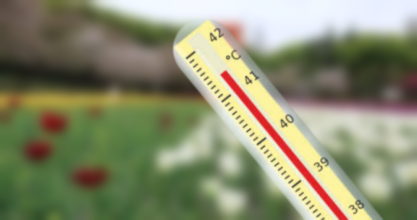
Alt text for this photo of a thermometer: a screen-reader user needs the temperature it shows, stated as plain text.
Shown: 41.4 °C
